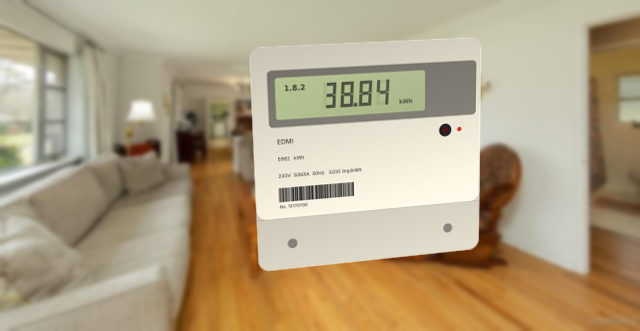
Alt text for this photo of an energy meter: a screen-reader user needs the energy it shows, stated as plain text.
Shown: 38.84 kWh
